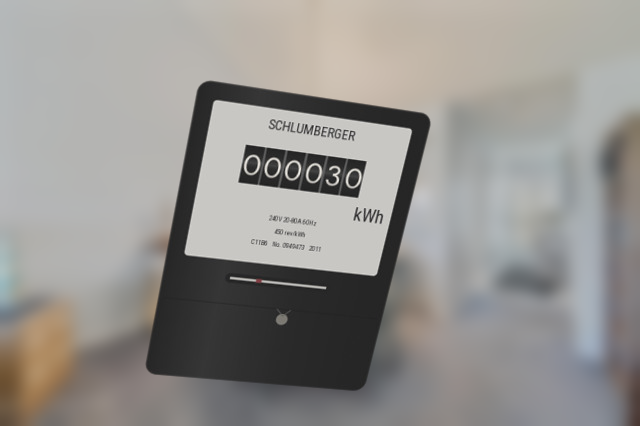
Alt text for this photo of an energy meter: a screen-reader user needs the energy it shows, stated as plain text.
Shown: 30 kWh
